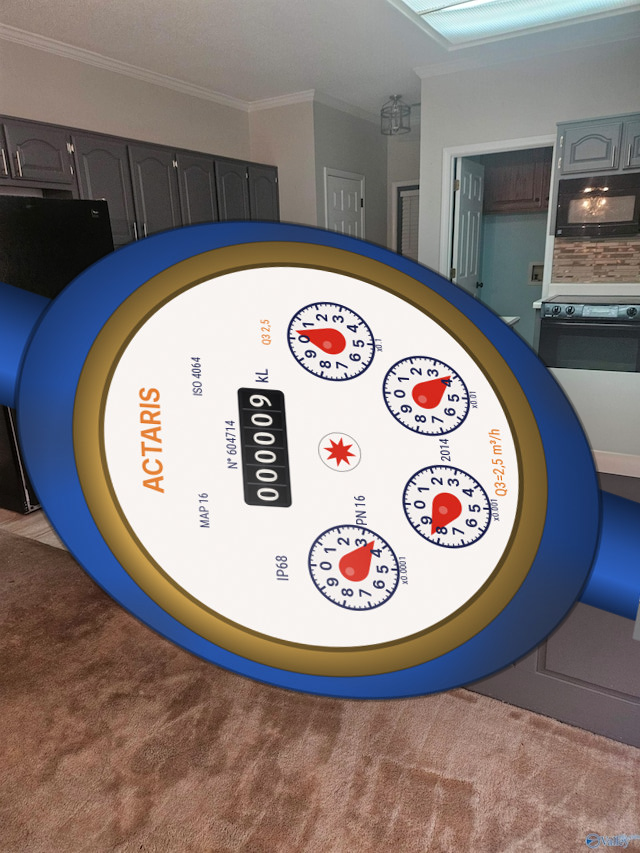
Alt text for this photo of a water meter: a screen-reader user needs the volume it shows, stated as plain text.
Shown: 9.0383 kL
